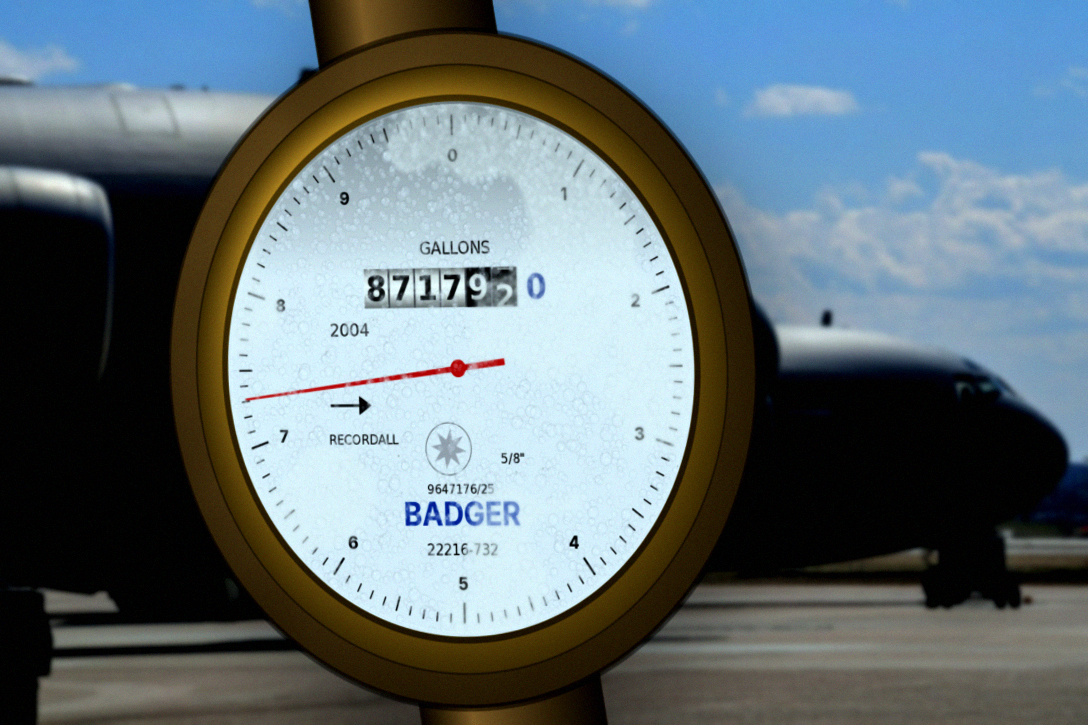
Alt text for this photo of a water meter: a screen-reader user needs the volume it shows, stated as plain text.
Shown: 8717917.3 gal
